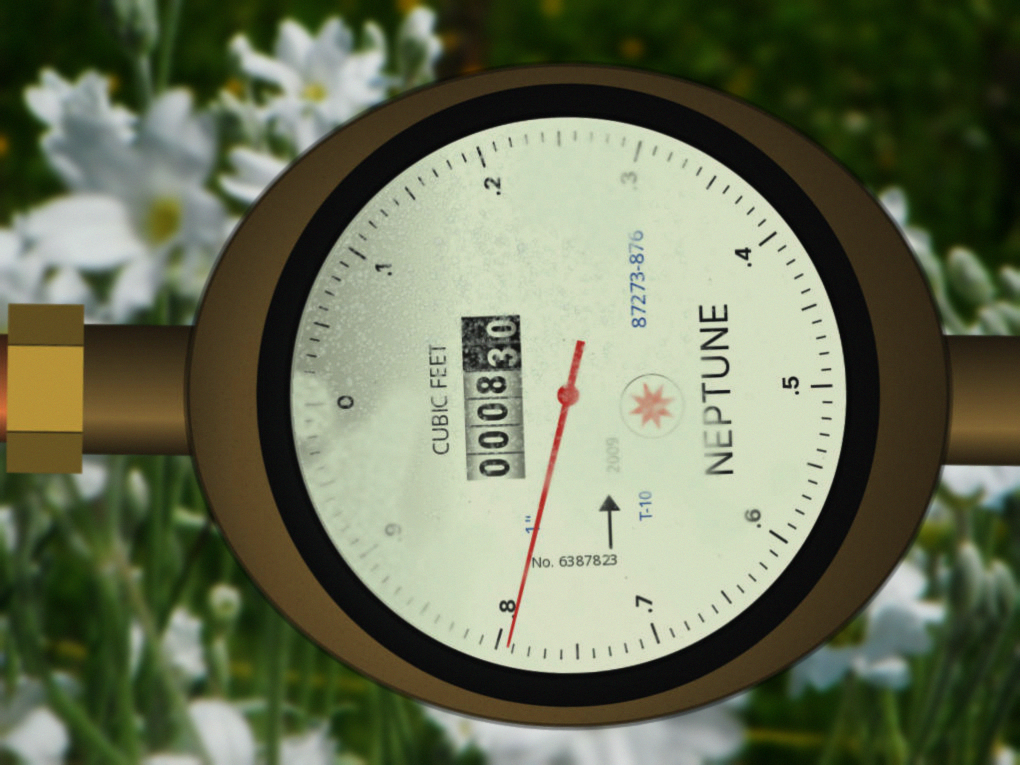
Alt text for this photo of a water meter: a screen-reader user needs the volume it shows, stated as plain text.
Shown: 829.79 ft³
